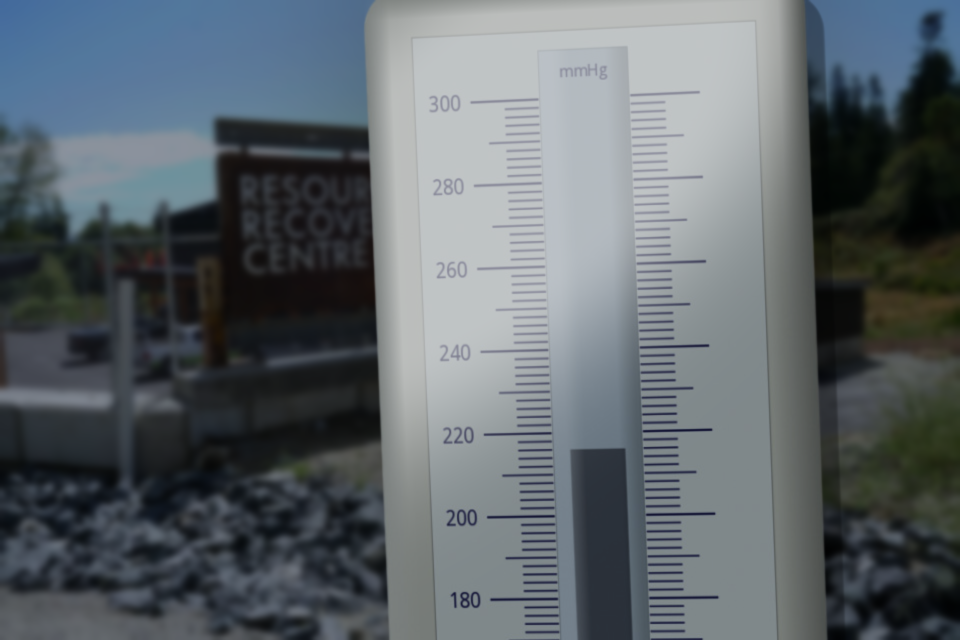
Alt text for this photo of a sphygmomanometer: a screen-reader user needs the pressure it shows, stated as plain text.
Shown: 216 mmHg
